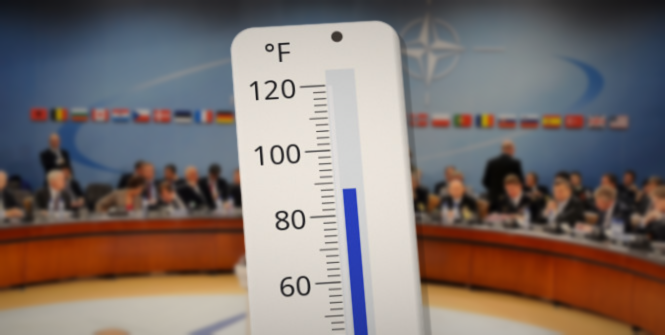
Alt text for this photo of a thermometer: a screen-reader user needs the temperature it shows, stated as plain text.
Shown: 88 °F
